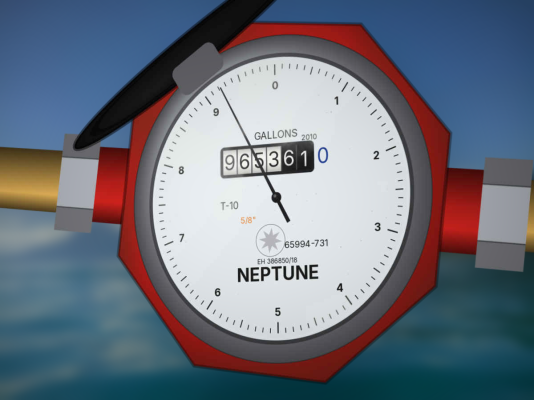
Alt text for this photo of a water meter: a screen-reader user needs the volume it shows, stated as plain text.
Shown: 9653609.2 gal
